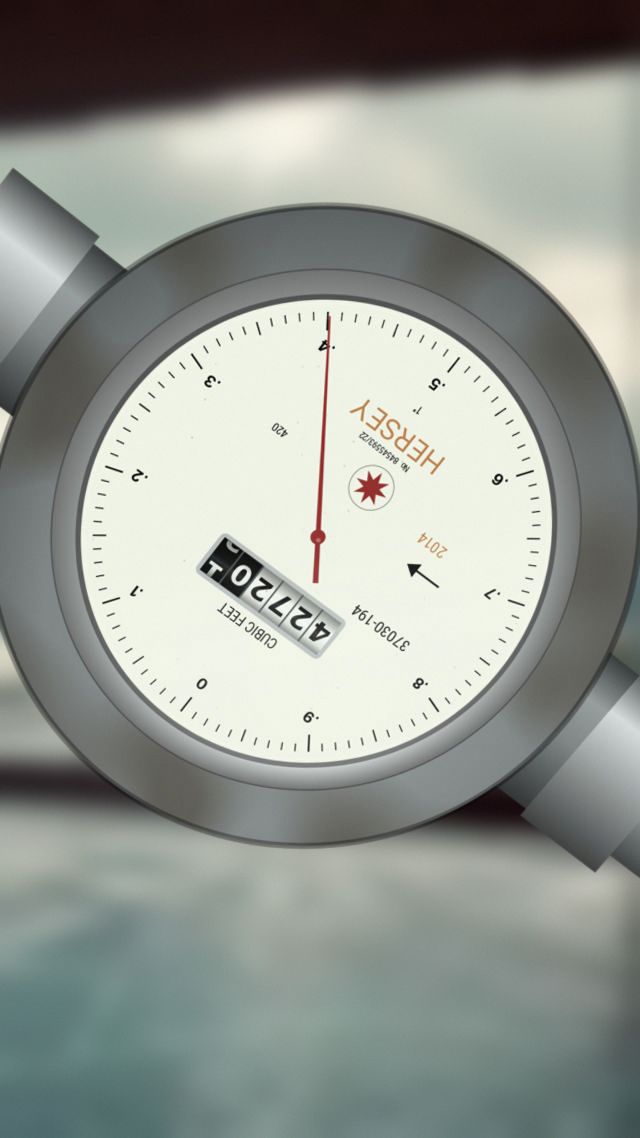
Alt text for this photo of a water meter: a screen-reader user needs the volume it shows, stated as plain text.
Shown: 427201.40 ft³
